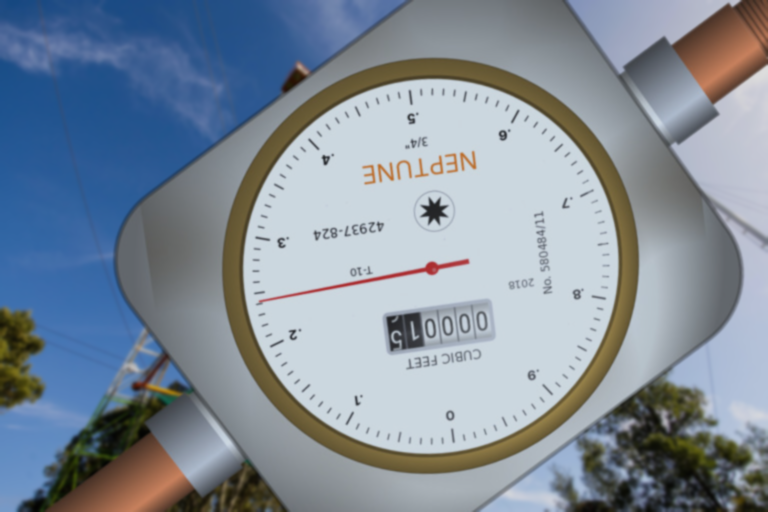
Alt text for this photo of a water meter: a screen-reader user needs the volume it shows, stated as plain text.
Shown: 15.24 ft³
